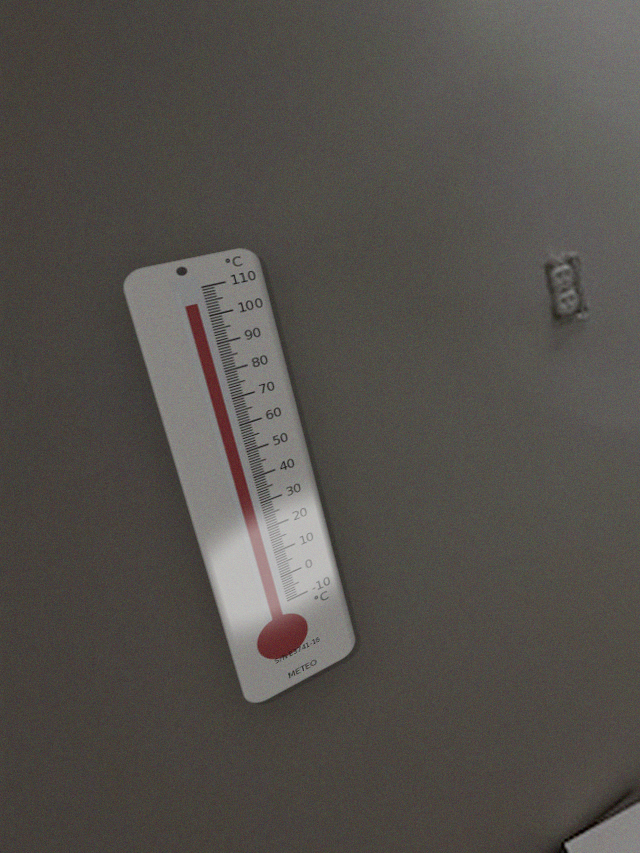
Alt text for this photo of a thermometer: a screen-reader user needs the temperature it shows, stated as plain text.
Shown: 105 °C
